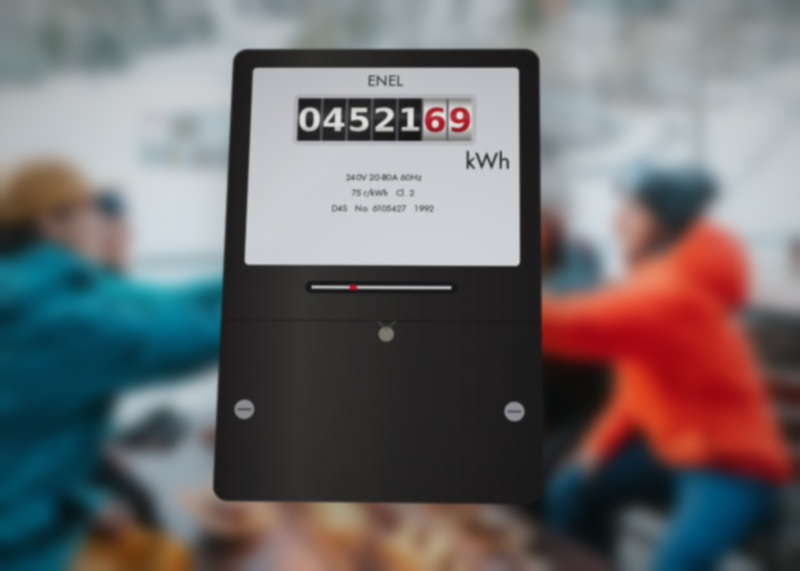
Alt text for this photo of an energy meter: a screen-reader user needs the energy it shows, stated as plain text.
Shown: 4521.69 kWh
